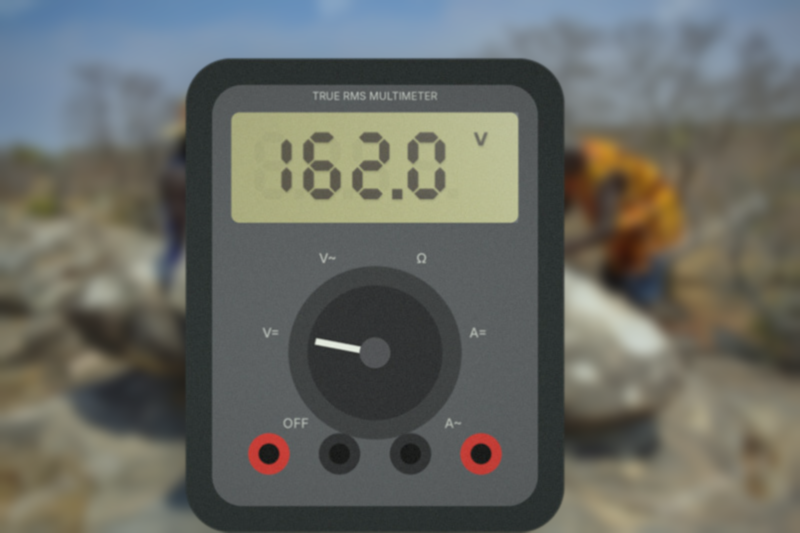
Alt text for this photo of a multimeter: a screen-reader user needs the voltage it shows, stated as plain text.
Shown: 162.0 V
